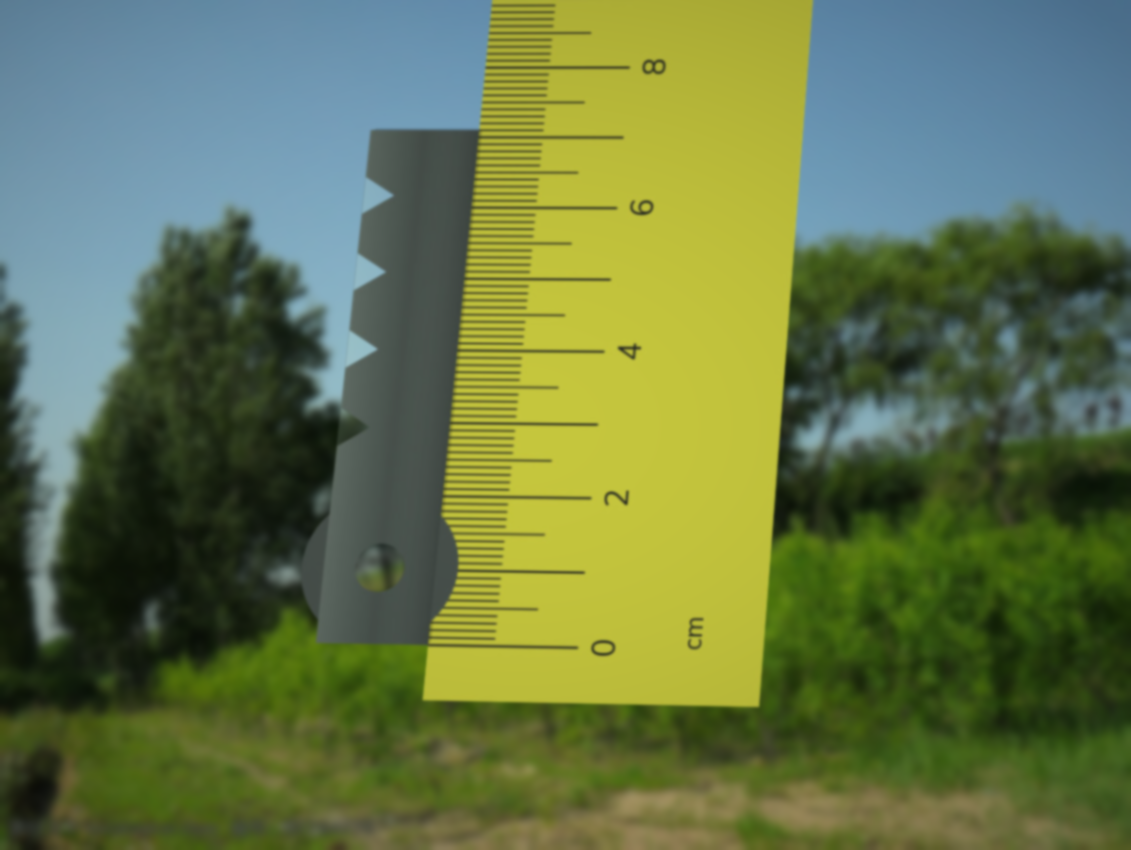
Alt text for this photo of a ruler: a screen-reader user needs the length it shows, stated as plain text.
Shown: 7.1 cm
